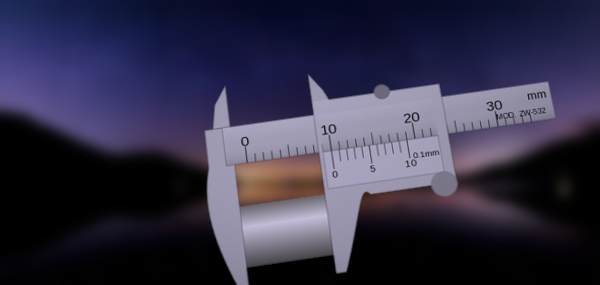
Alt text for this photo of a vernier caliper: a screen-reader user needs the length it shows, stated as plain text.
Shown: 10.0 mm
